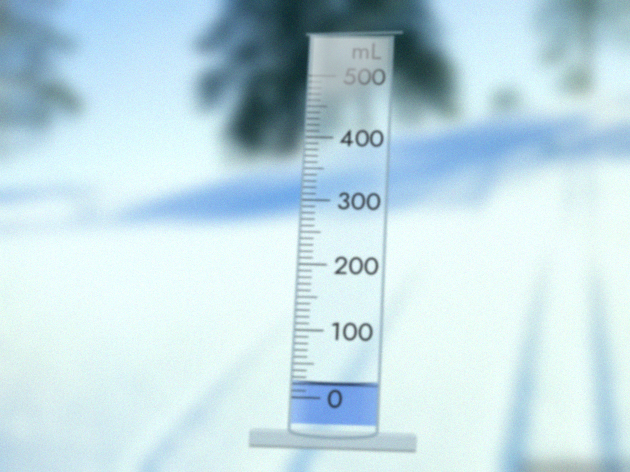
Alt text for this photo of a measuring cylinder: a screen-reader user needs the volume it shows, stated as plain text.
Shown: 20 mL
